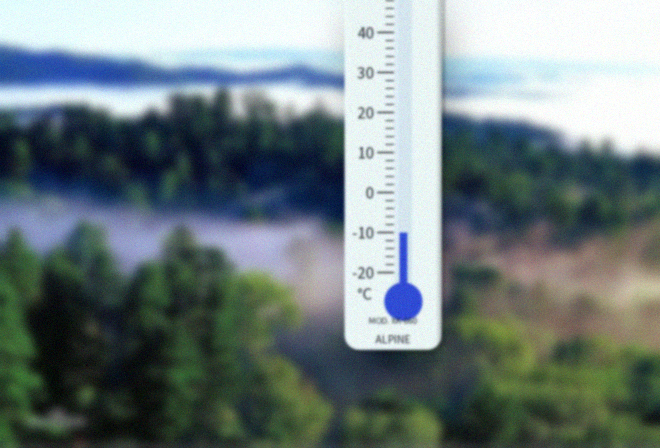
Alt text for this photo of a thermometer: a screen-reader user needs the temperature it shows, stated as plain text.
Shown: -10 °C
